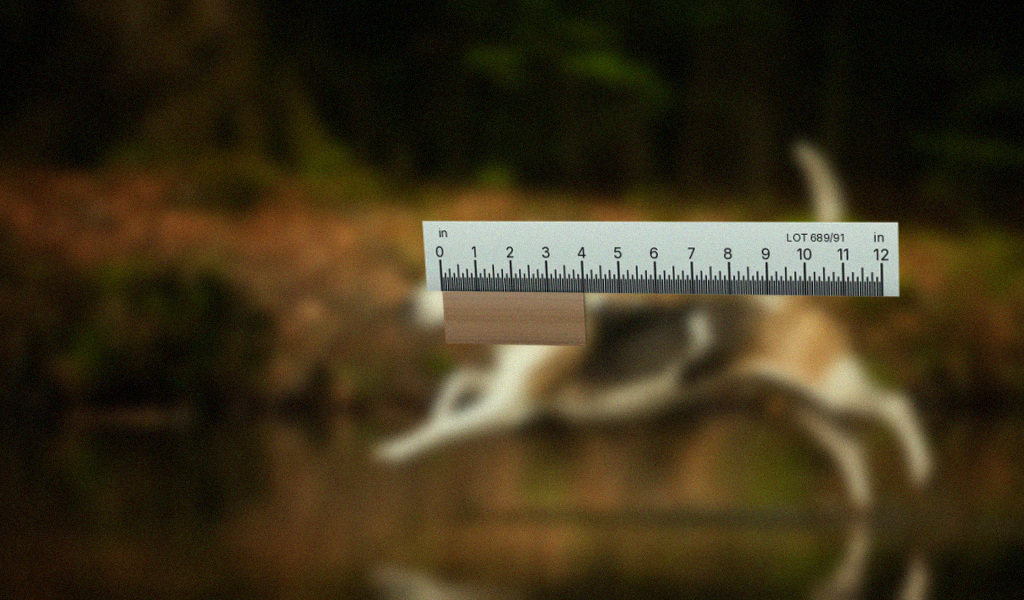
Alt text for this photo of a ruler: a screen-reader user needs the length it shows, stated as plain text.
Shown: 4 in
